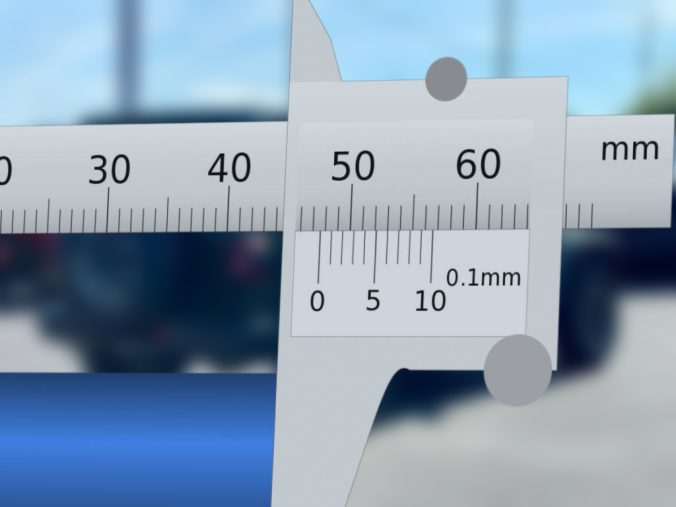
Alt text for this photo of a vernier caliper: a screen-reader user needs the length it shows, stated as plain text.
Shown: 47.6 mm
